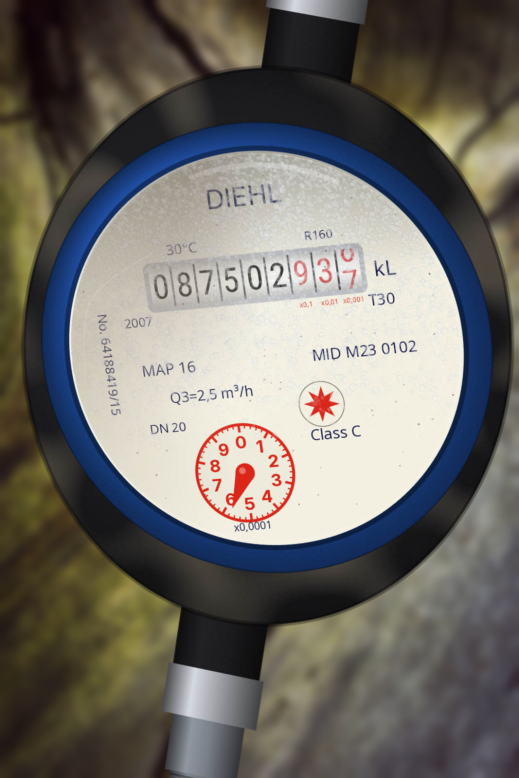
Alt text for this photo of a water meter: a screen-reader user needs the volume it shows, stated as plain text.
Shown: 87502.9365 kL
